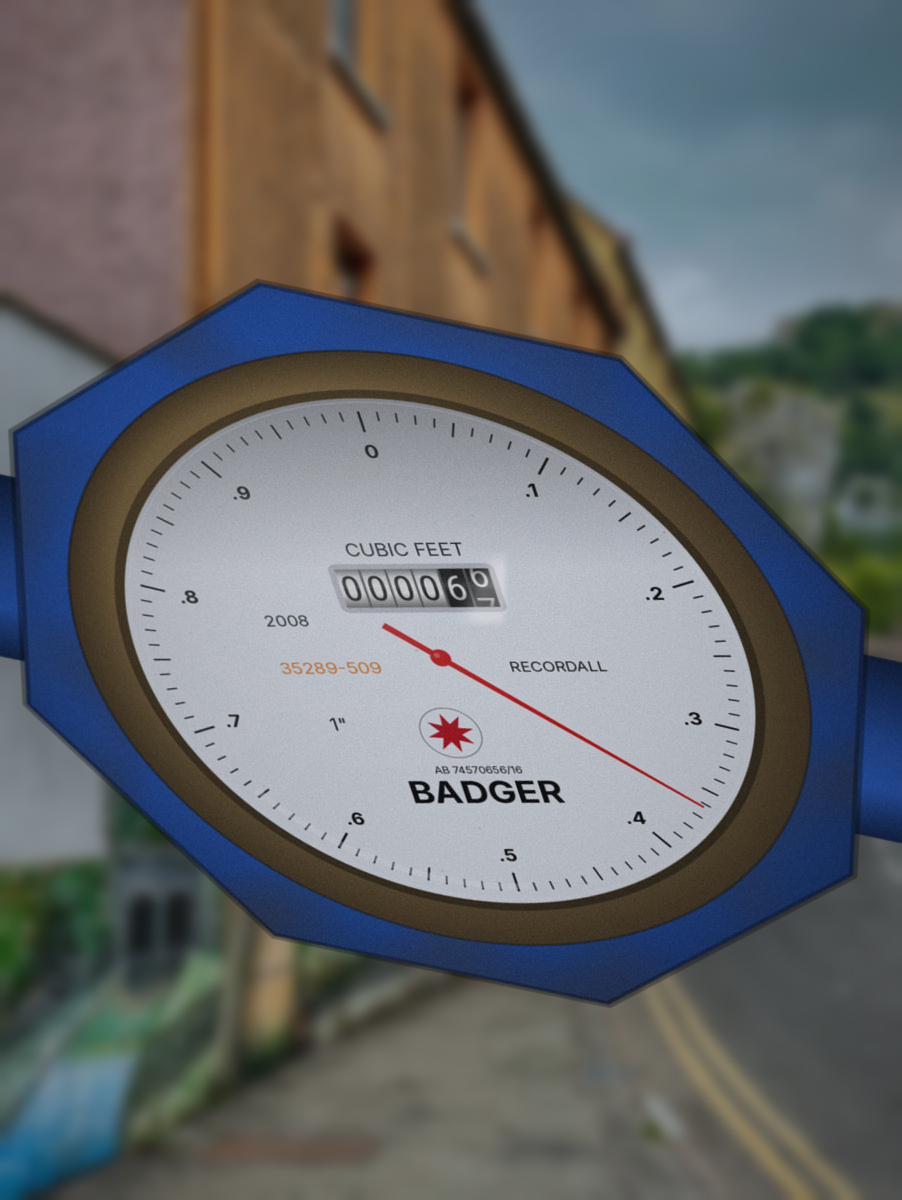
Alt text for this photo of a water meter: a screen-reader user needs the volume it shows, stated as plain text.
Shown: 66.36 ft³
